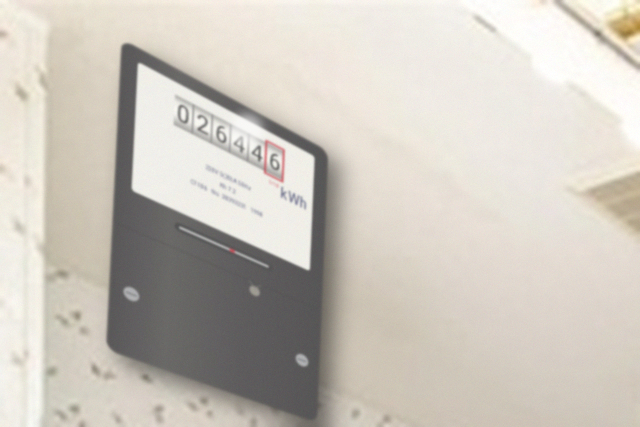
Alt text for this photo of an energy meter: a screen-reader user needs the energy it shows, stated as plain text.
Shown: 2644.6 kWh
